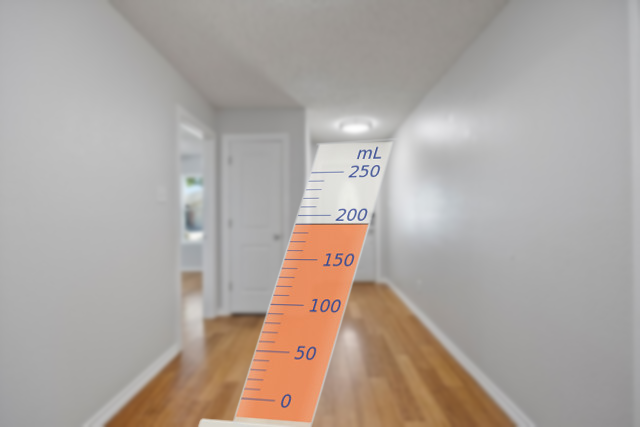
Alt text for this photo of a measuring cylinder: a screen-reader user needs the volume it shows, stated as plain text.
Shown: 190 mL
